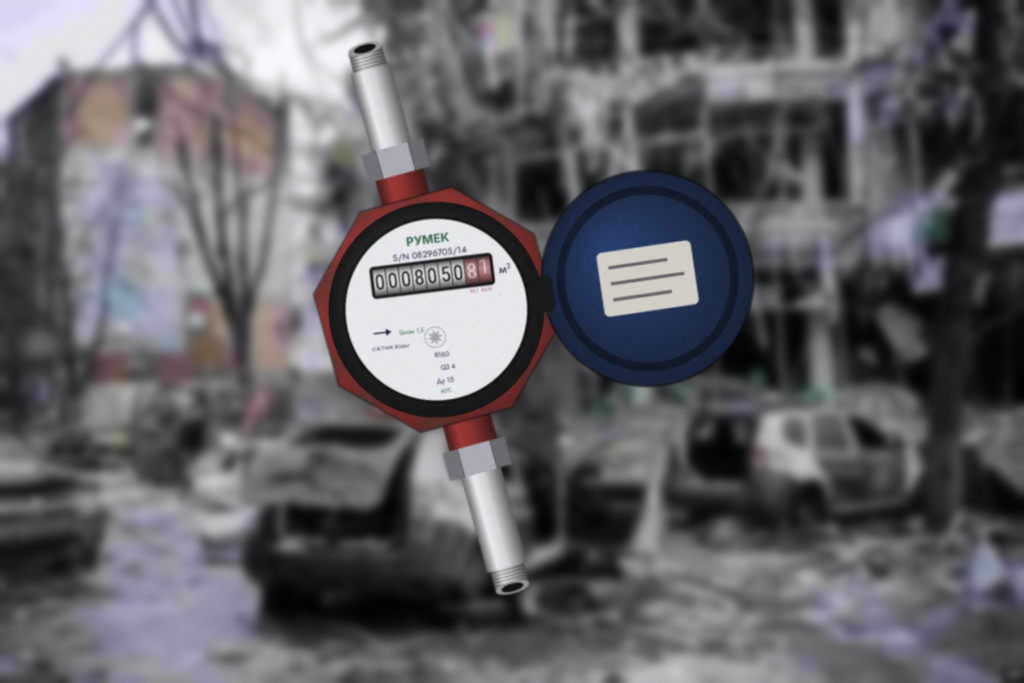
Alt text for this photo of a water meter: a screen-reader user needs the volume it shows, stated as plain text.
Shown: 8050.81 m³
